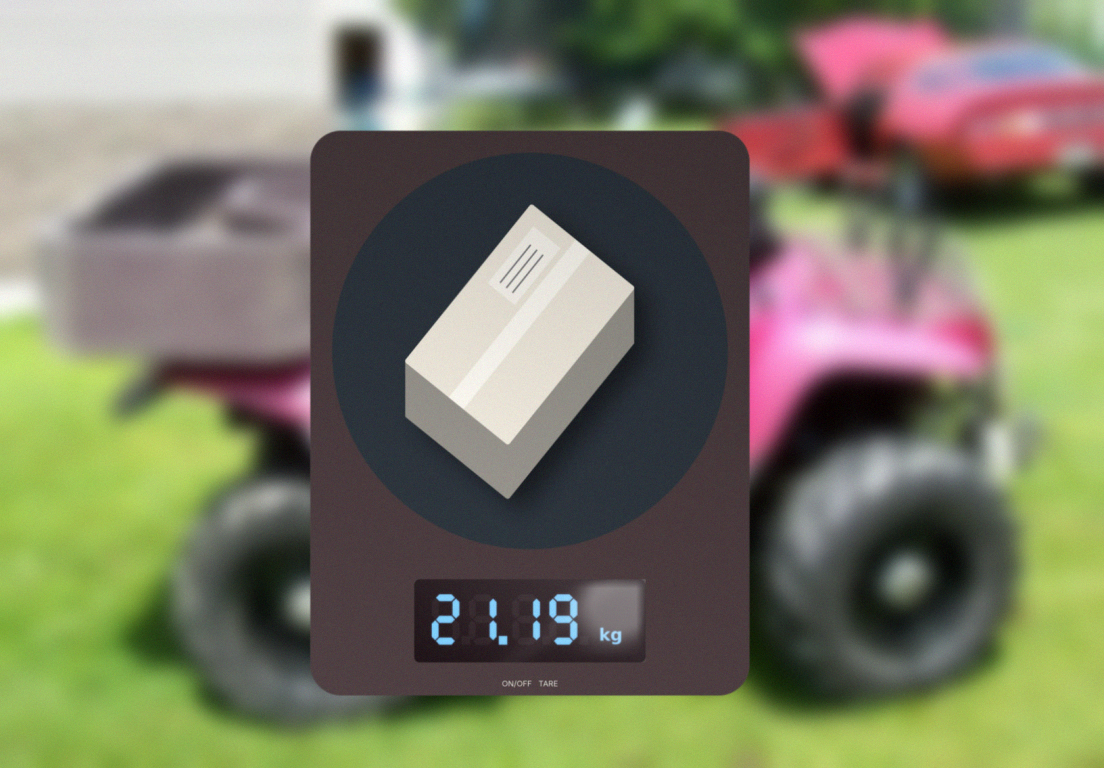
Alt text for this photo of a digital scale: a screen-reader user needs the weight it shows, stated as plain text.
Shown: 21.19 kg
